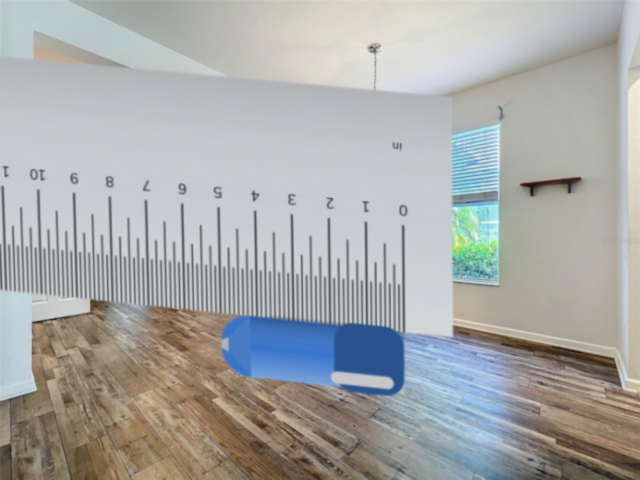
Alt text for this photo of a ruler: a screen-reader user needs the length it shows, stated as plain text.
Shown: 5 in
